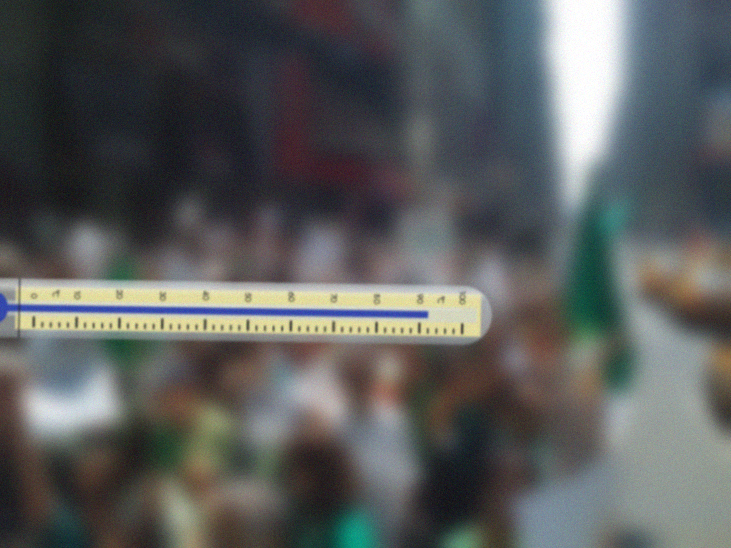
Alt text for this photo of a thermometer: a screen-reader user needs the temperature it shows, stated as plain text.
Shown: 92 °C
